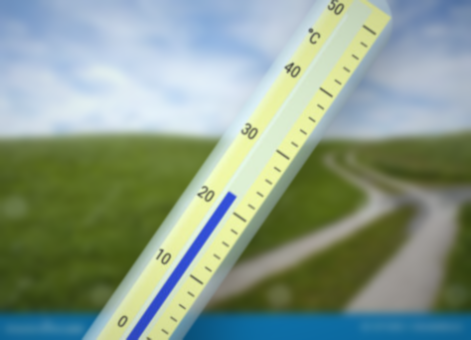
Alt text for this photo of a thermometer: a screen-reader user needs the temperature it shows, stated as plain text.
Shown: 22 °C
